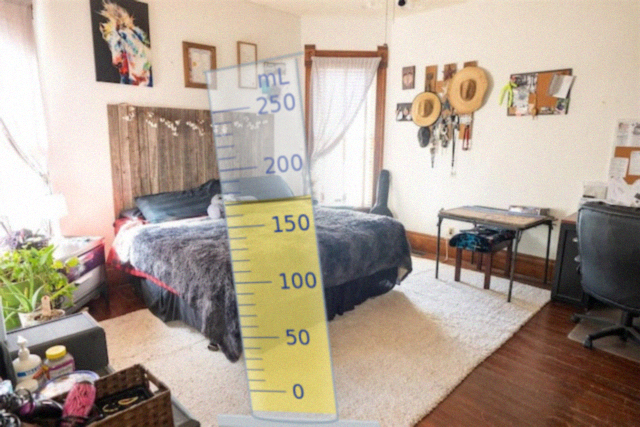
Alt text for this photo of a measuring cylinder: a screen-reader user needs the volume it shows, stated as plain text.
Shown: 170 mL
